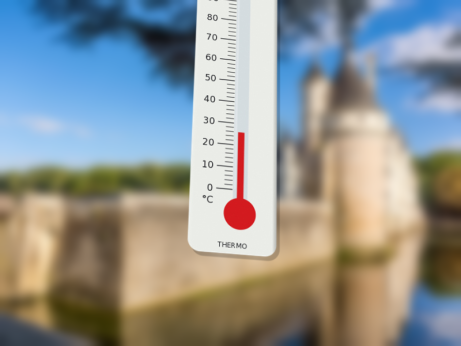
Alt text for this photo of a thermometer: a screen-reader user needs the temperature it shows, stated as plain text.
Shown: 26 °C
